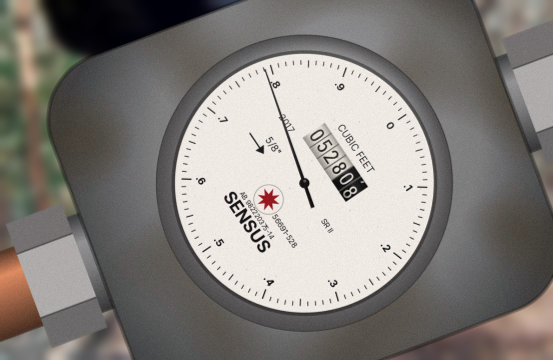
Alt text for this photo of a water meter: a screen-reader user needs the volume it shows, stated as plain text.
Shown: 52807.79 ft³
